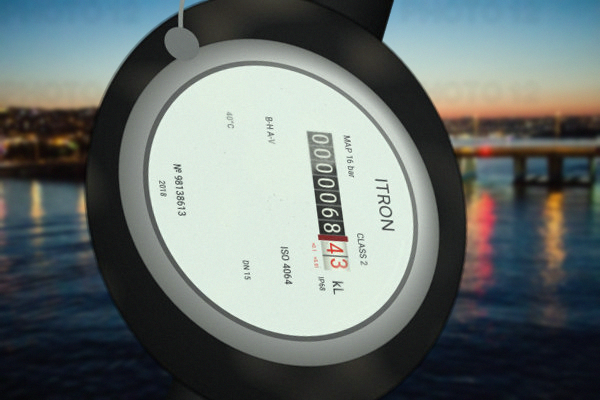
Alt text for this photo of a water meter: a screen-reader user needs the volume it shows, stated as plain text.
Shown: 68.43 kL
